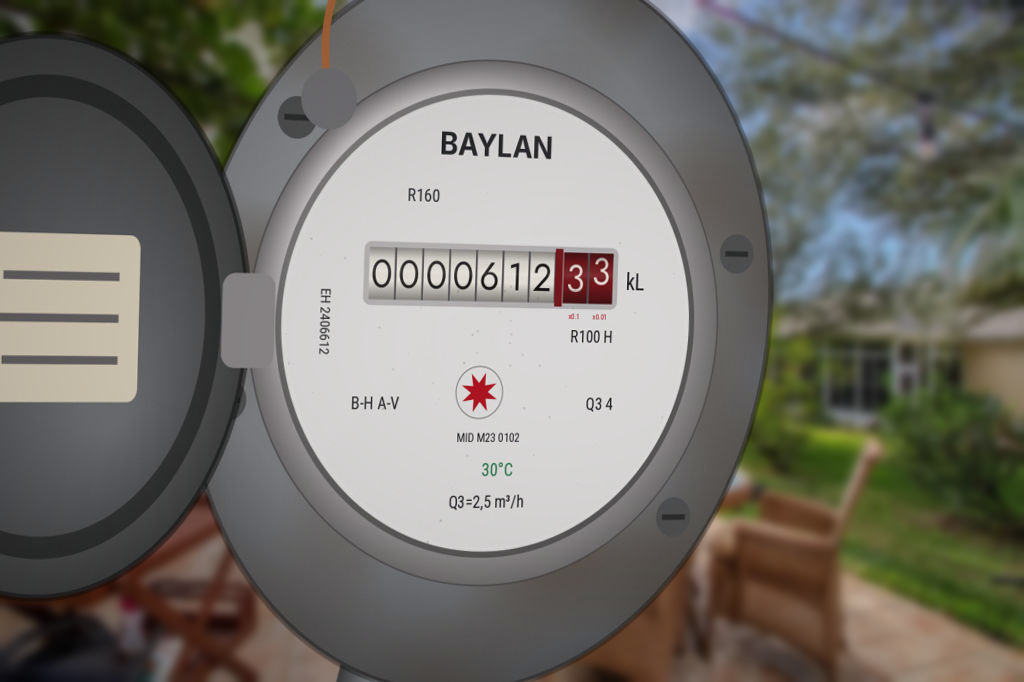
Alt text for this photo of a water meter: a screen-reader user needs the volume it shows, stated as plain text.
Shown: 612.33 kL
